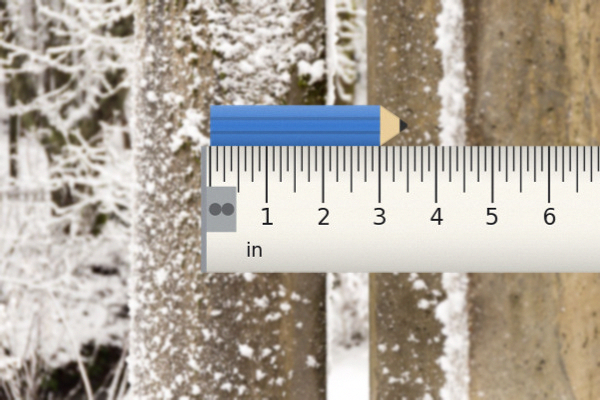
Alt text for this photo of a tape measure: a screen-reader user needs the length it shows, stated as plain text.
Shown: 3.5 in
